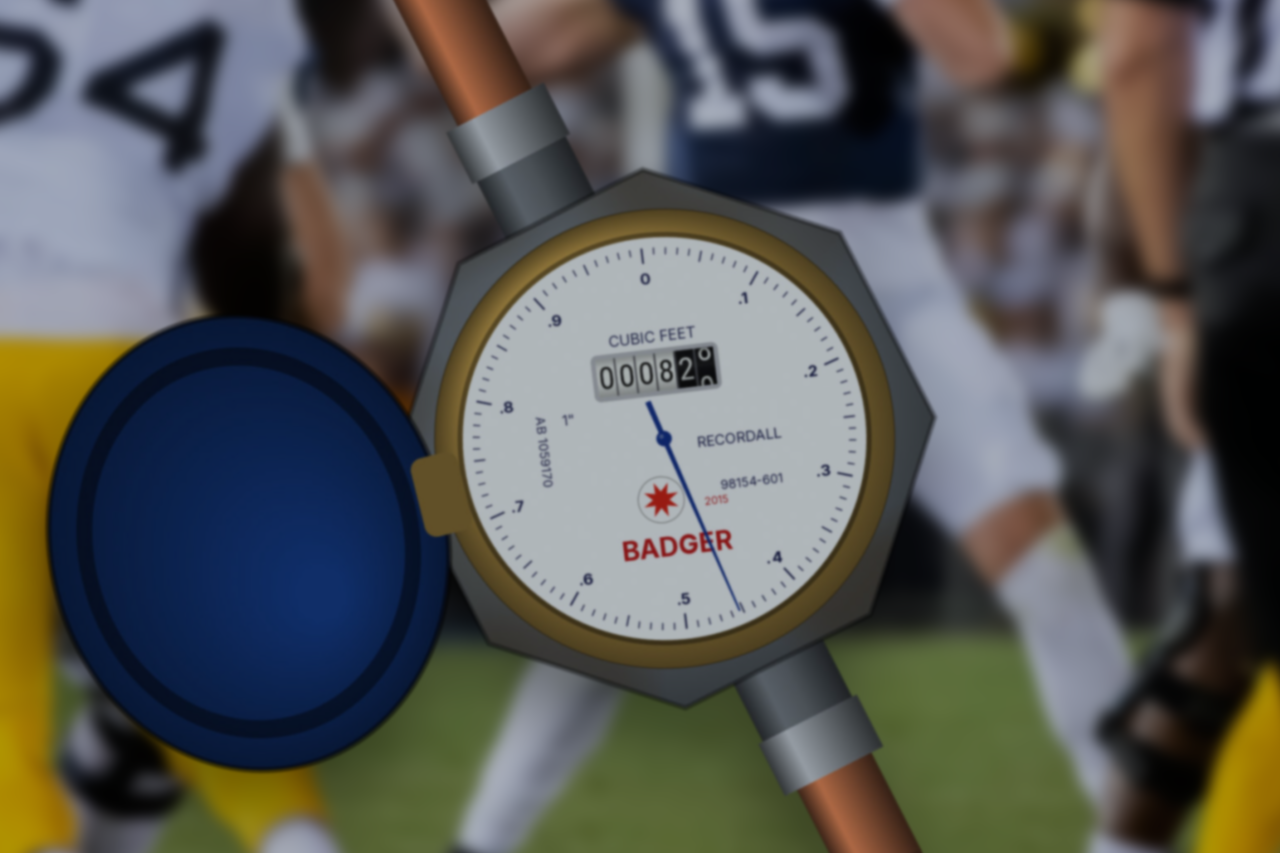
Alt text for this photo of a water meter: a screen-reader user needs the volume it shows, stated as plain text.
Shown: 828.45 ft³
